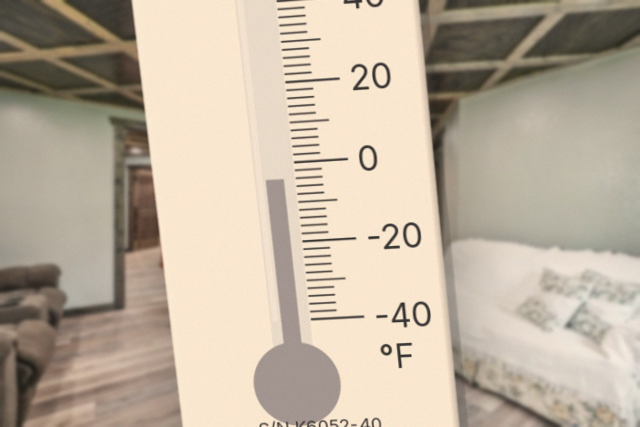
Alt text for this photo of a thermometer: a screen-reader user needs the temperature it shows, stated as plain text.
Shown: -4 °F
